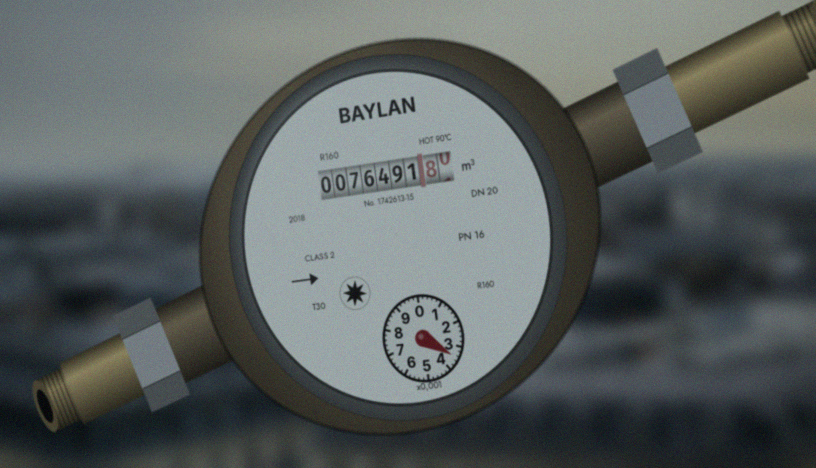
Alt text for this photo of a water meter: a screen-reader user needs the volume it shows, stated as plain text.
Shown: 76491.803 m³
